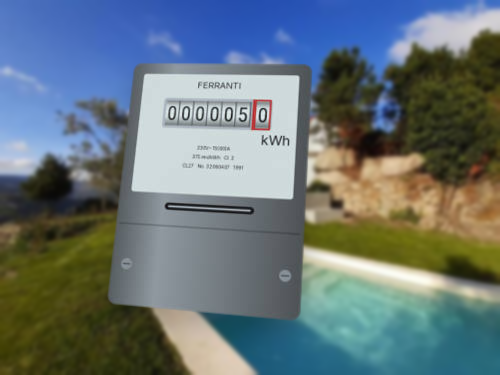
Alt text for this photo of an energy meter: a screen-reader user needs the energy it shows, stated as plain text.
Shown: 5.0 kWh
